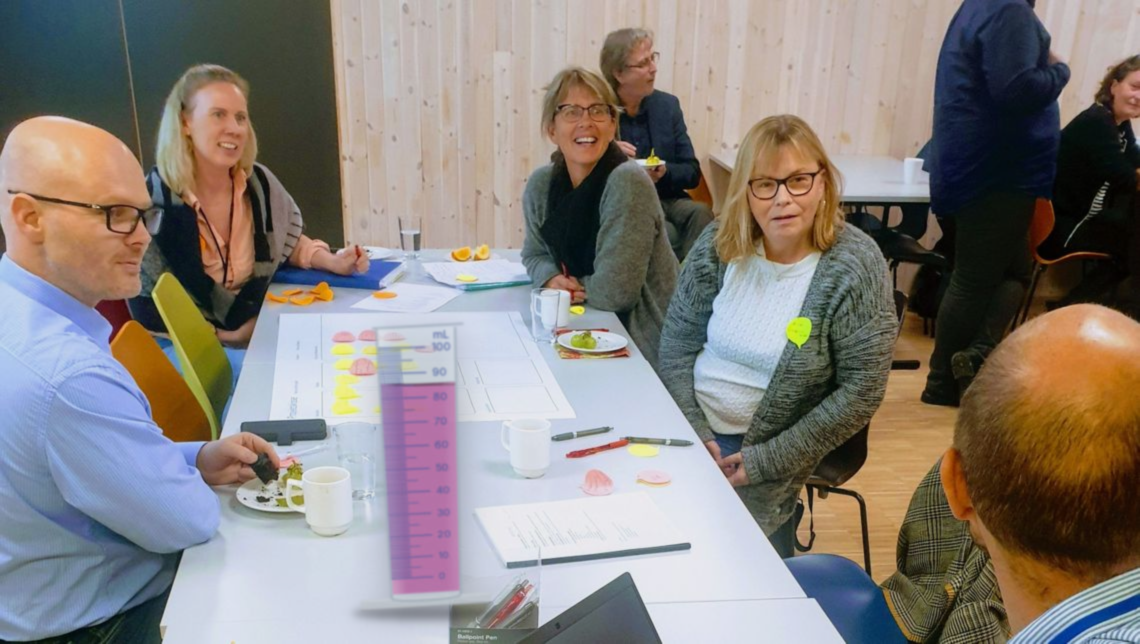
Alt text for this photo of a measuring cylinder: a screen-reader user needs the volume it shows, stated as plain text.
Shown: 85 mL
